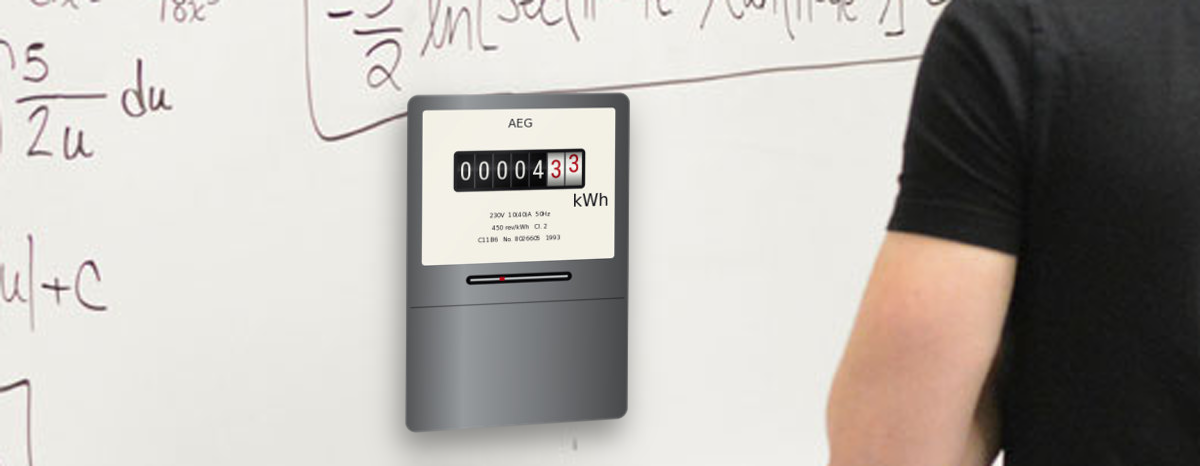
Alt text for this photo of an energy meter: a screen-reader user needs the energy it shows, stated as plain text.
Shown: 4.33 kWh
